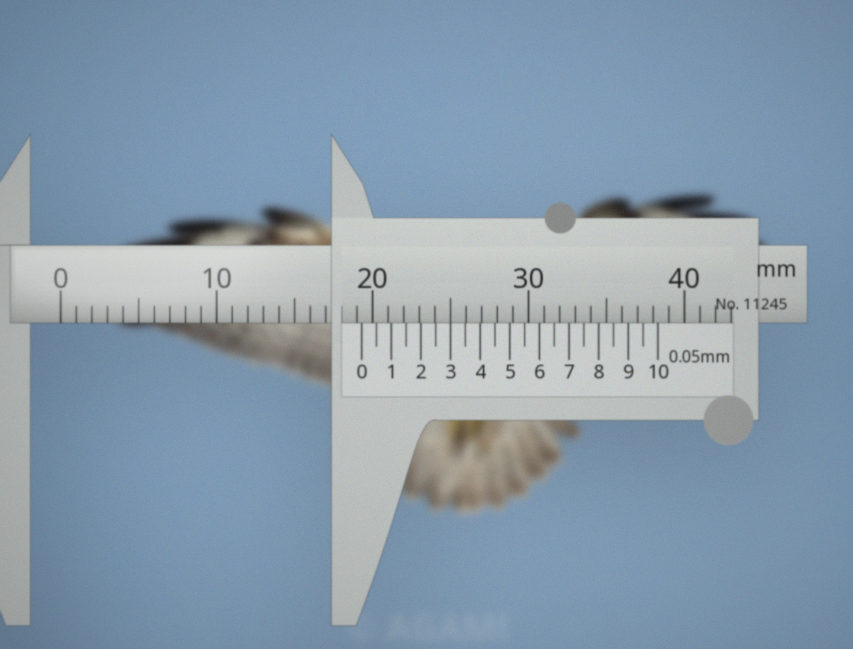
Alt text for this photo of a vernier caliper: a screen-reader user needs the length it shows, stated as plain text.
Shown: 19.3 mm
